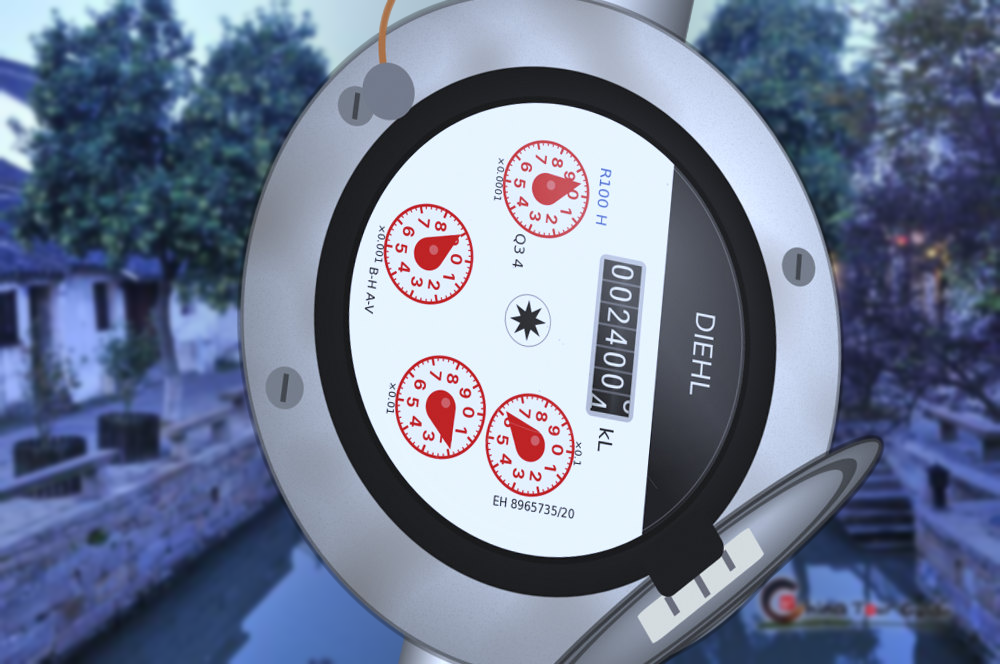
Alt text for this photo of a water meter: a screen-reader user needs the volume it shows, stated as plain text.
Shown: 24003.6189 kL
